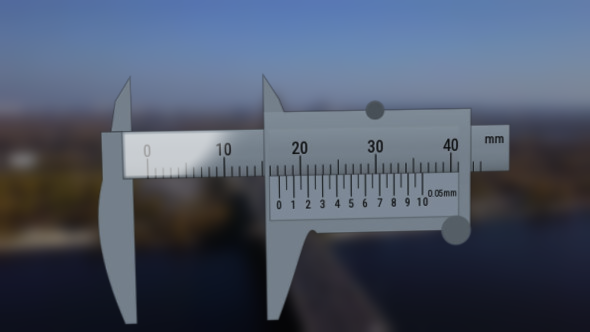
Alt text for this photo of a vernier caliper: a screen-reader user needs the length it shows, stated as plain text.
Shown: 17.2 mm
